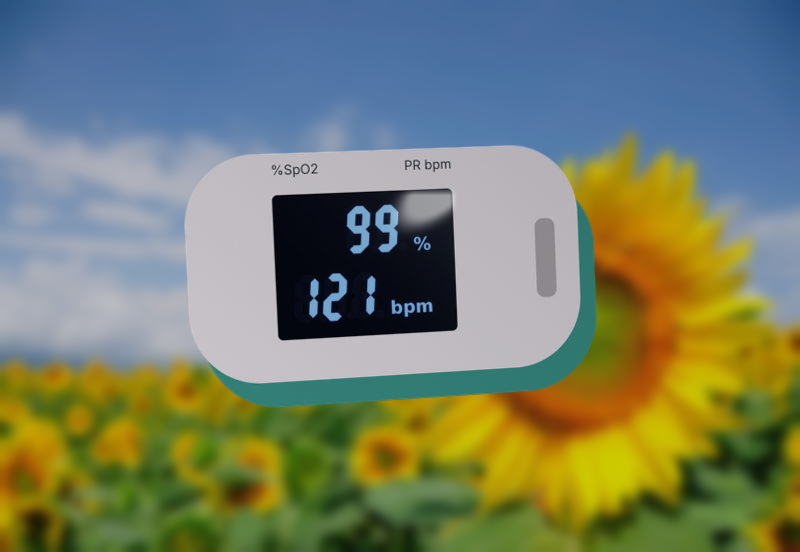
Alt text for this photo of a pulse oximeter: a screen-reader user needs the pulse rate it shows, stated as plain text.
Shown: 121 bpm
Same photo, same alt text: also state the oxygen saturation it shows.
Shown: 99 %
